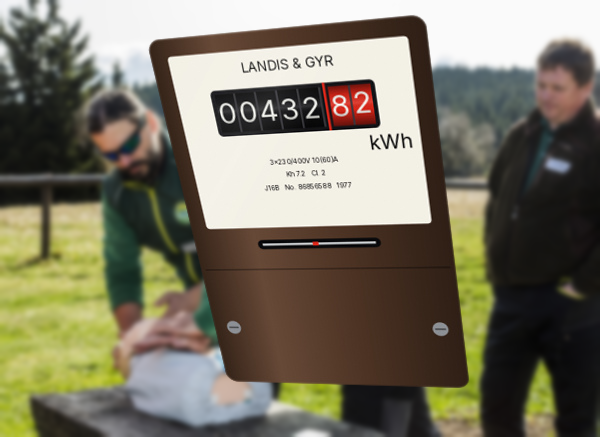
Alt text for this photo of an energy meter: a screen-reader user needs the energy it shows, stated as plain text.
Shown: 432.82 kWh
